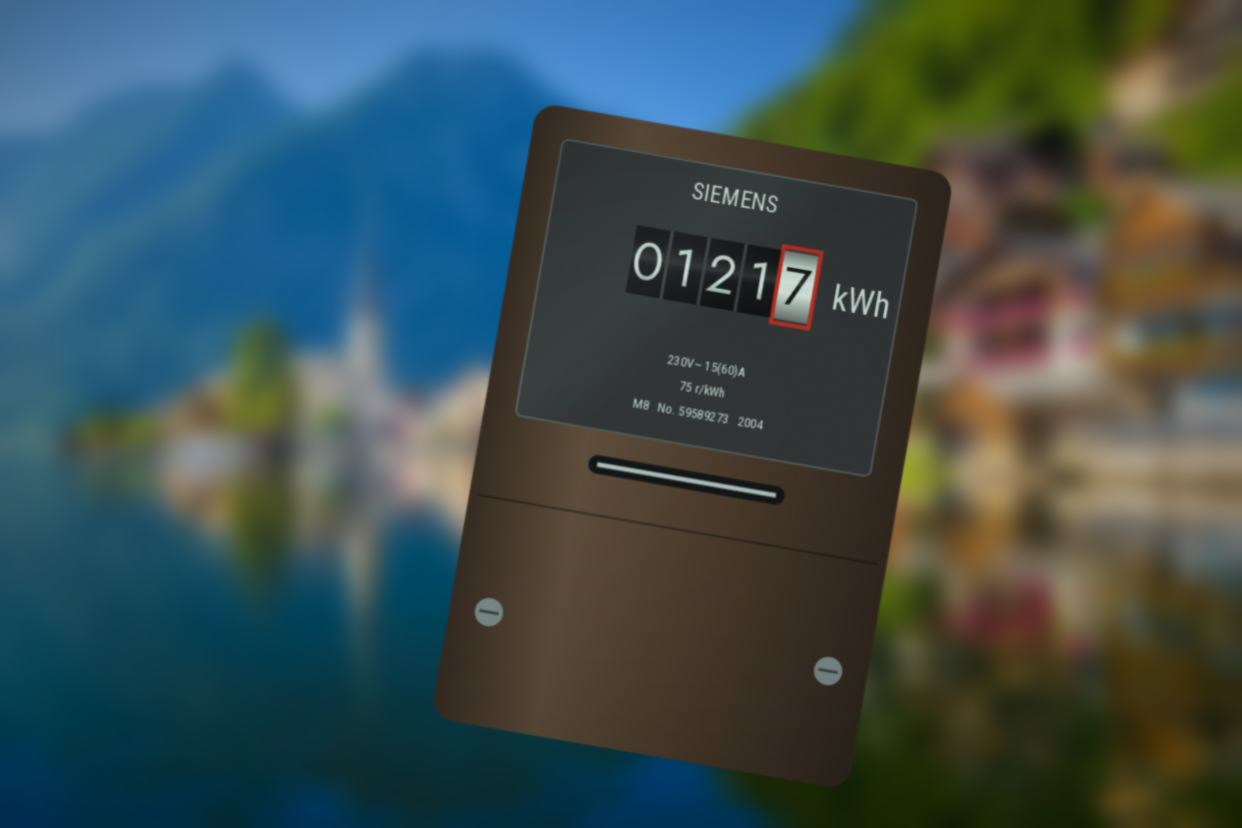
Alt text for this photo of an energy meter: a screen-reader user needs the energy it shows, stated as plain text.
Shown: 121.7 kWh
